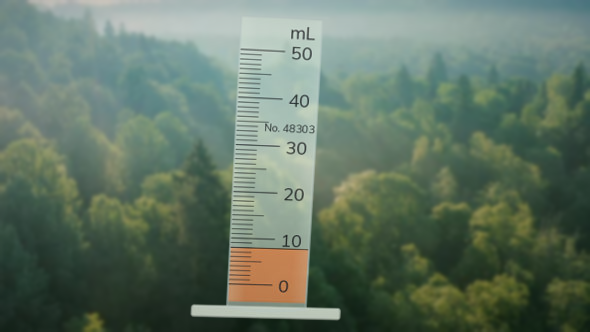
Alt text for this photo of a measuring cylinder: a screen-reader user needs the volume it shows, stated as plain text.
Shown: 8 mL
